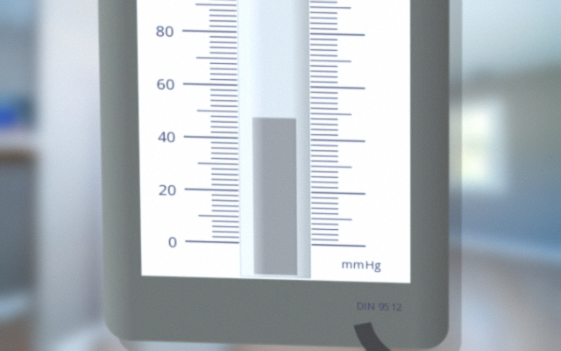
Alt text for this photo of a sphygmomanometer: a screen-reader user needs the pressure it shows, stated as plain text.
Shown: 48 mmHg
